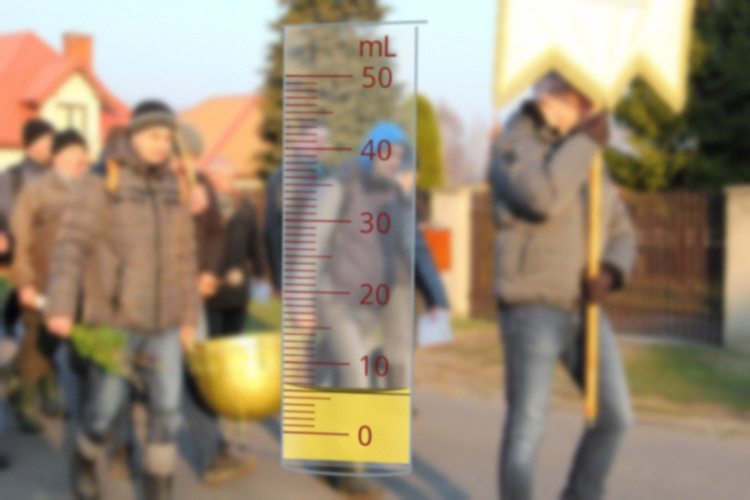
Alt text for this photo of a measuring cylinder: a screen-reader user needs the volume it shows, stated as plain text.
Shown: 6 mL
